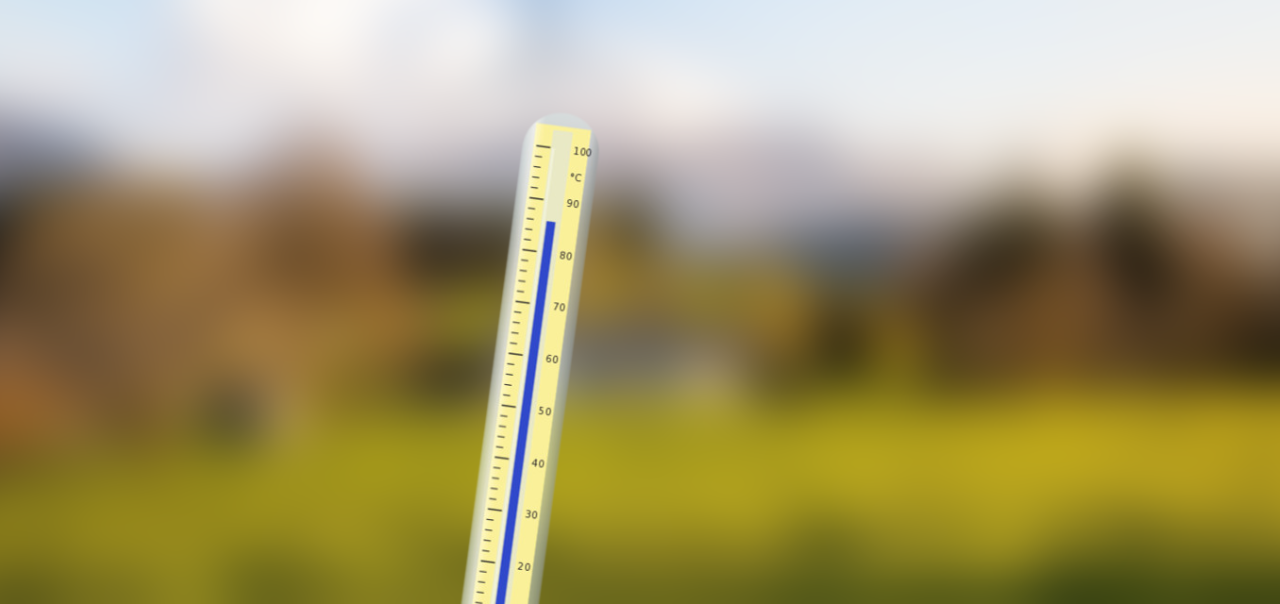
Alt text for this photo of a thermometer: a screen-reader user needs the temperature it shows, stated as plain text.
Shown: 86 °C
